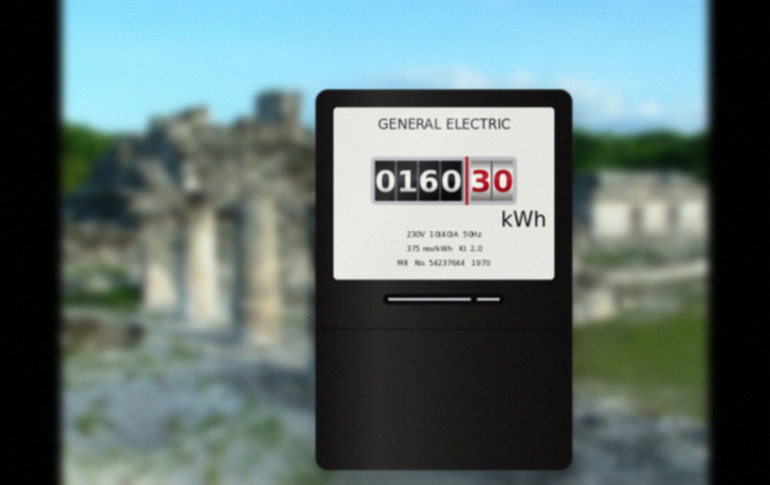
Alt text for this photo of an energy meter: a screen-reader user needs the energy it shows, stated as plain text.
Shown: 160.30 kWh
